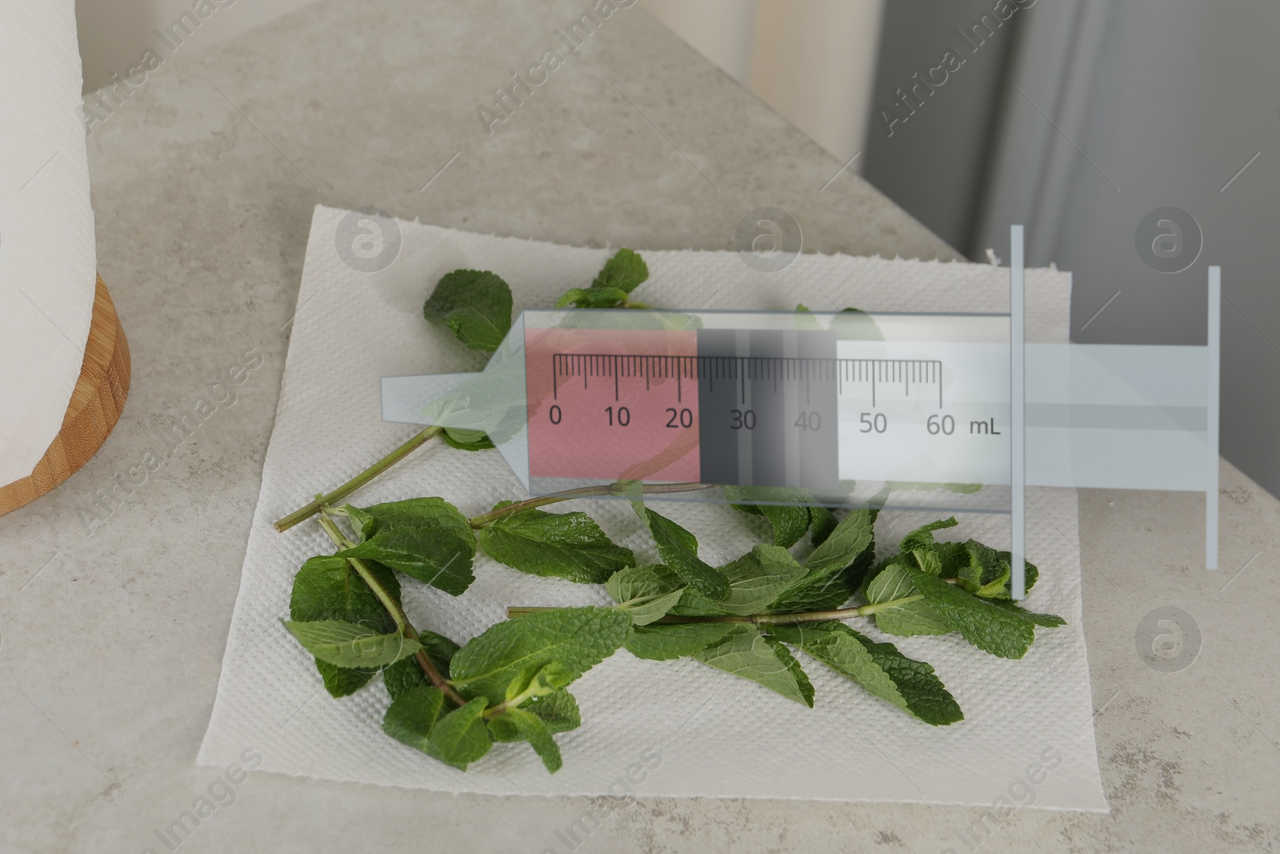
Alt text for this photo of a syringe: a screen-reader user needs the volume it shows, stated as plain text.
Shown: 23 mL
